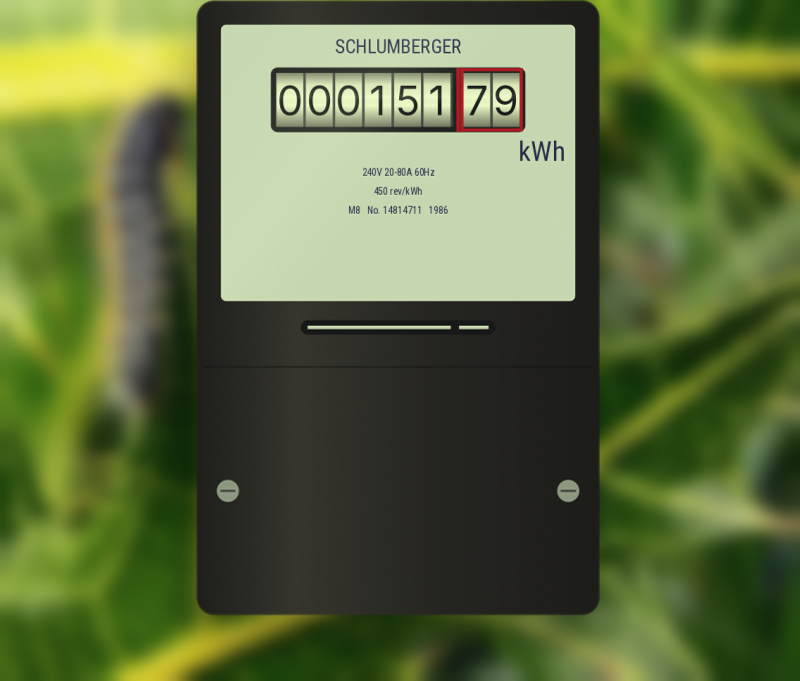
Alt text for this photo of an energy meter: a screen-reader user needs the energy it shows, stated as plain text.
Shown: 151.79 kWh
